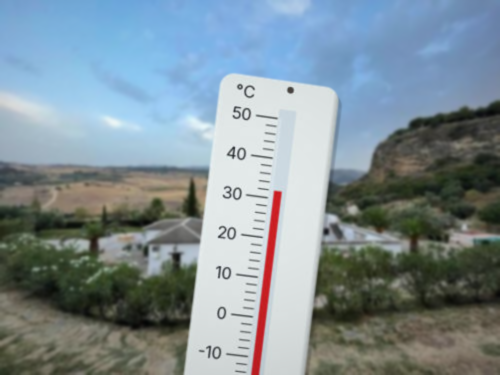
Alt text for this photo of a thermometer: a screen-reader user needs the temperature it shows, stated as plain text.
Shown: 32 °C
